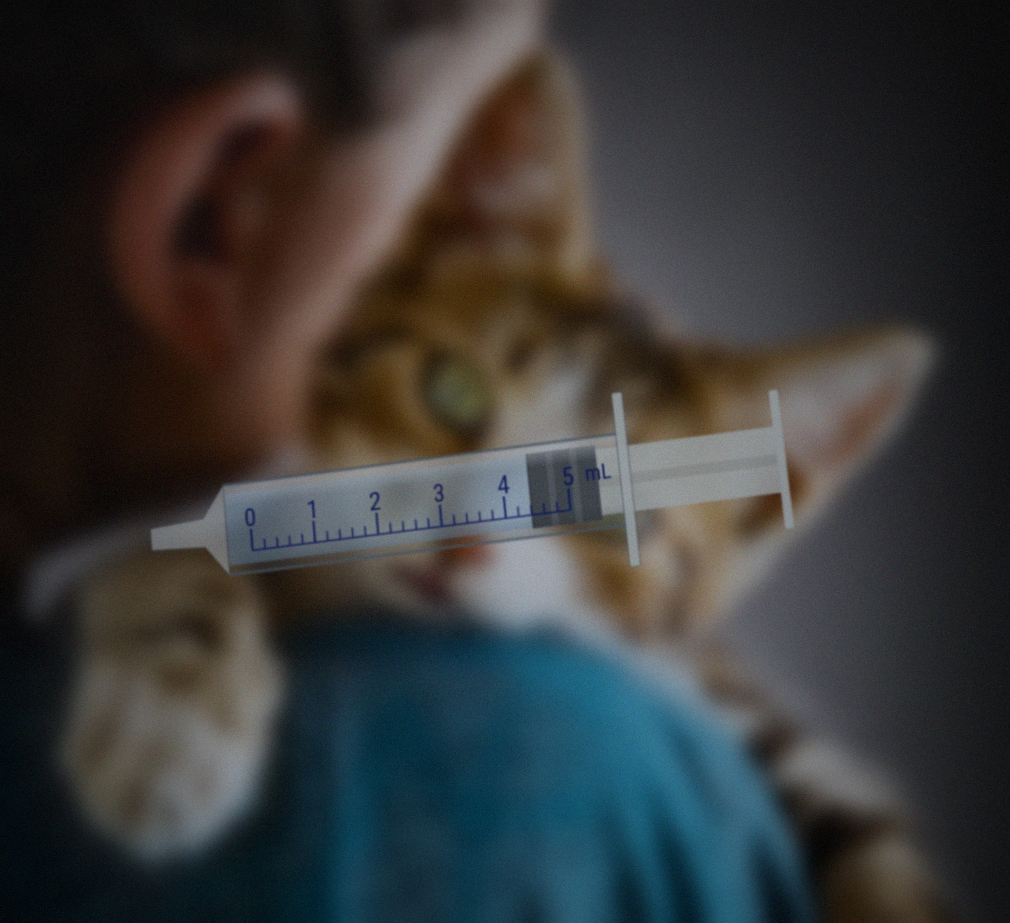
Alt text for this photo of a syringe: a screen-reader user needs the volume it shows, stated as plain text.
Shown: 4.4 mL
